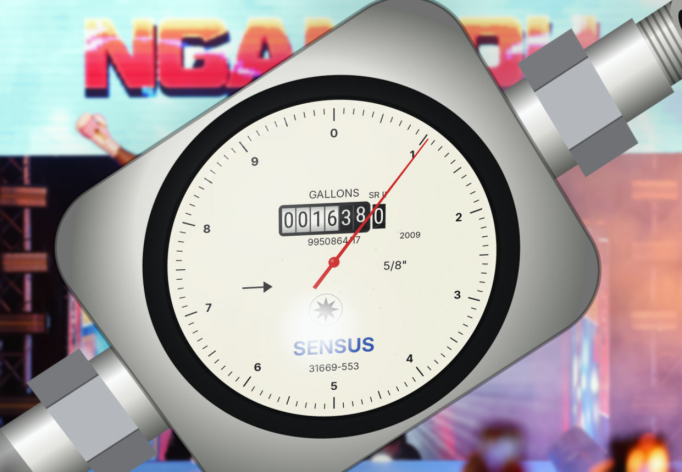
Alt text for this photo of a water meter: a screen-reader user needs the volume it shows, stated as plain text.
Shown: 16381.0 gal
